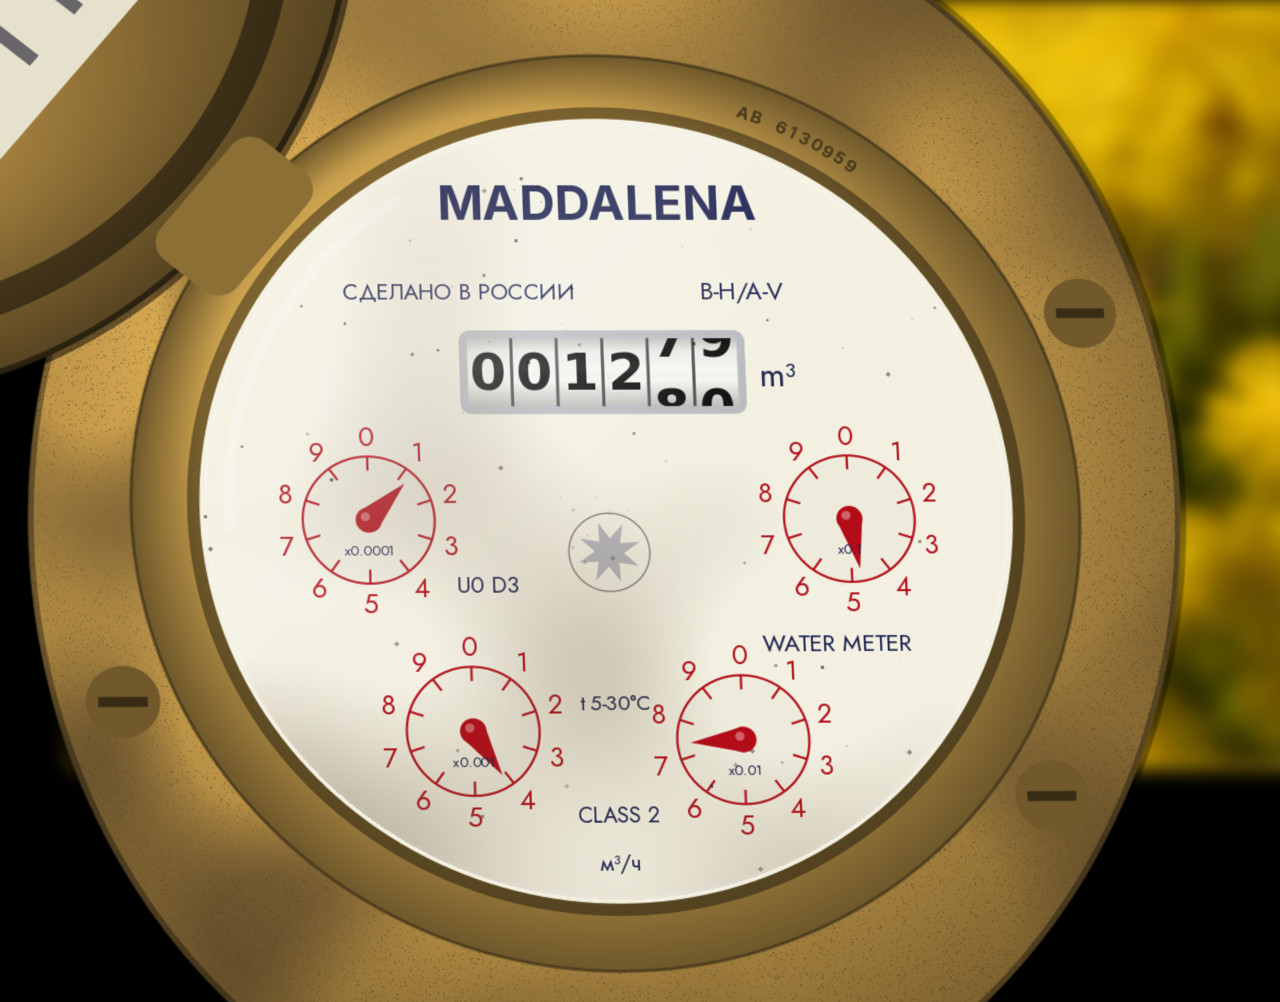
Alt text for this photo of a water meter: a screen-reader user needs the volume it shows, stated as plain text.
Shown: 1279.4741 m³
